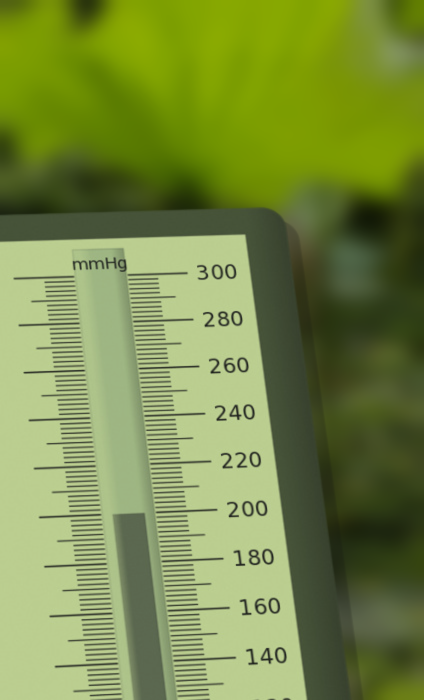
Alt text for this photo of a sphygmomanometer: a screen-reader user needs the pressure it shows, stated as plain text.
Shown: 200 mmHg
